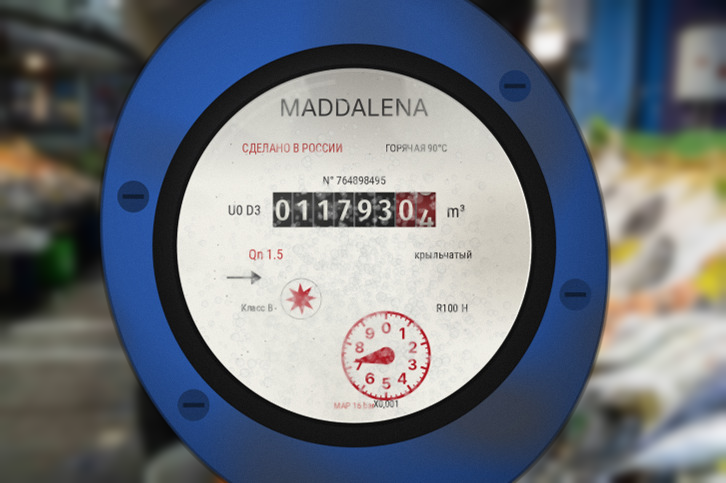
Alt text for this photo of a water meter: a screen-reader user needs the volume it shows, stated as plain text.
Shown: 11793.037 m³
